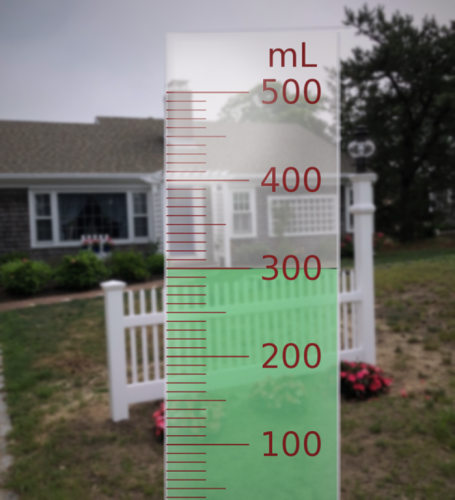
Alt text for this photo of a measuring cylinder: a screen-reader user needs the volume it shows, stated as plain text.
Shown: 300 mL
